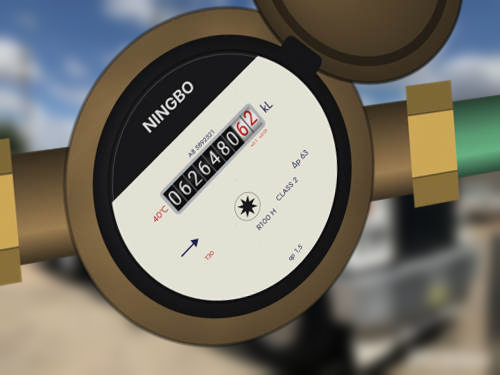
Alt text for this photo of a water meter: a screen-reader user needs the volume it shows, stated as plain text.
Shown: 626480.62 kL
